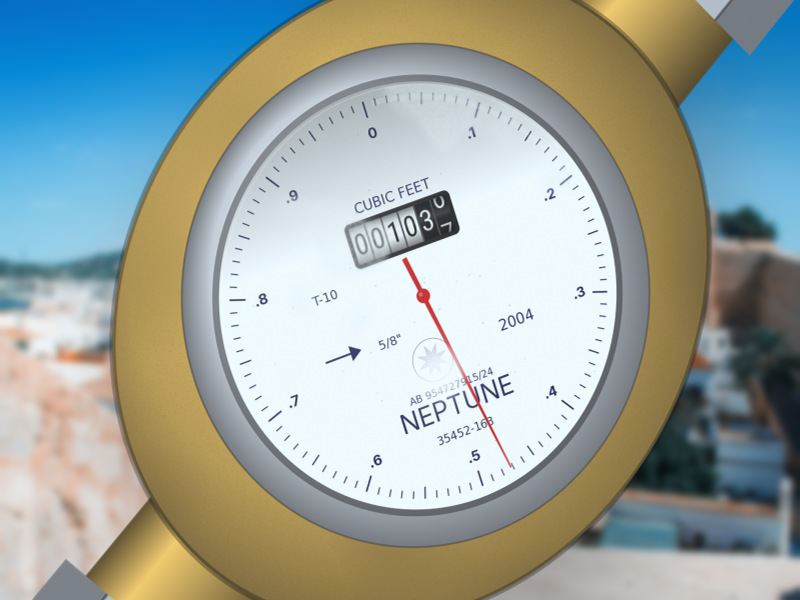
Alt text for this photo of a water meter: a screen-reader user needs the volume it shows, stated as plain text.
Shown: 1036.47 ft³
